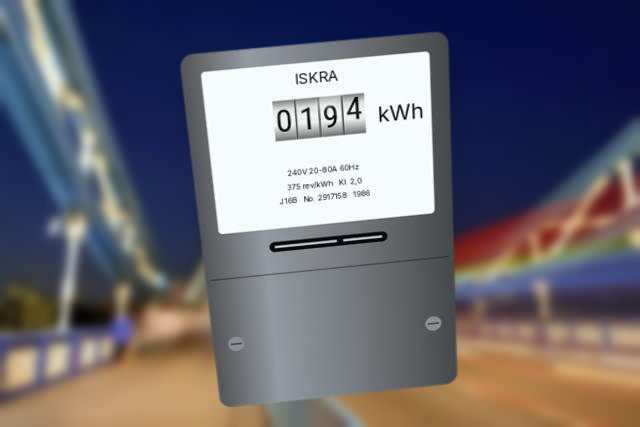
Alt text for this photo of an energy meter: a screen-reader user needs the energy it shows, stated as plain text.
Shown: 194 kWh
